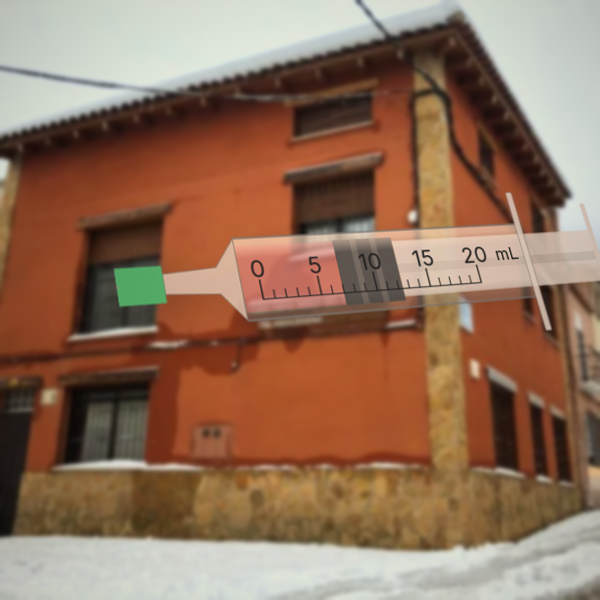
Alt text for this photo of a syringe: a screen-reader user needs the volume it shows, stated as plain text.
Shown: 7 mL
